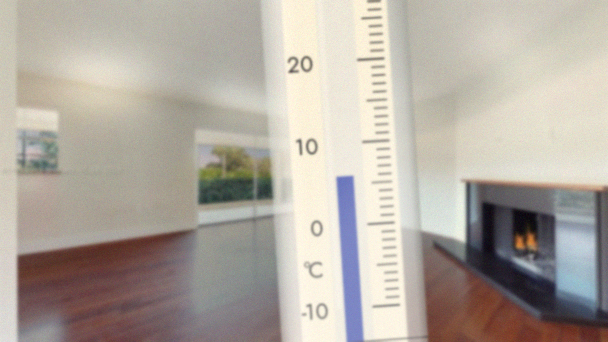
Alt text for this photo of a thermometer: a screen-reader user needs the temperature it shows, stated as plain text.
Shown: 6 °C
